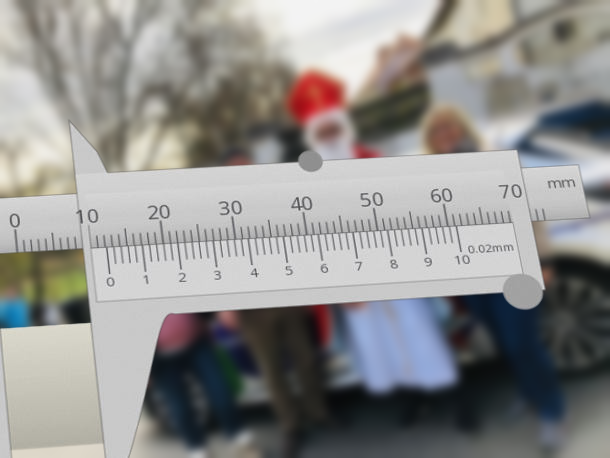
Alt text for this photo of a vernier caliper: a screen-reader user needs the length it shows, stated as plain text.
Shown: 12.2 mm
